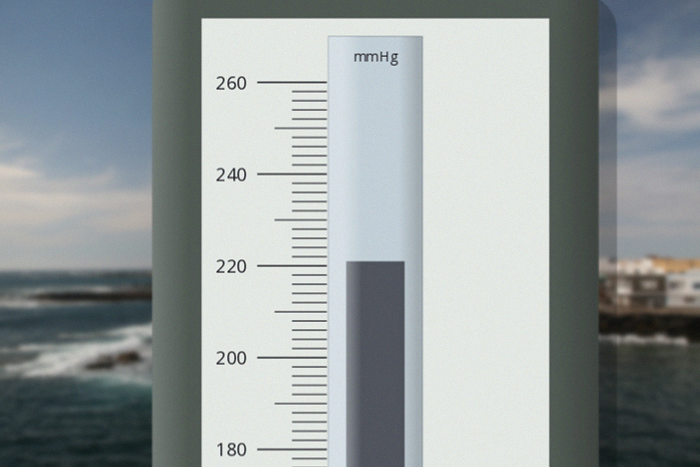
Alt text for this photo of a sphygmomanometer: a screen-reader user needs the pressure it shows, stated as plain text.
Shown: 221 mmHg
